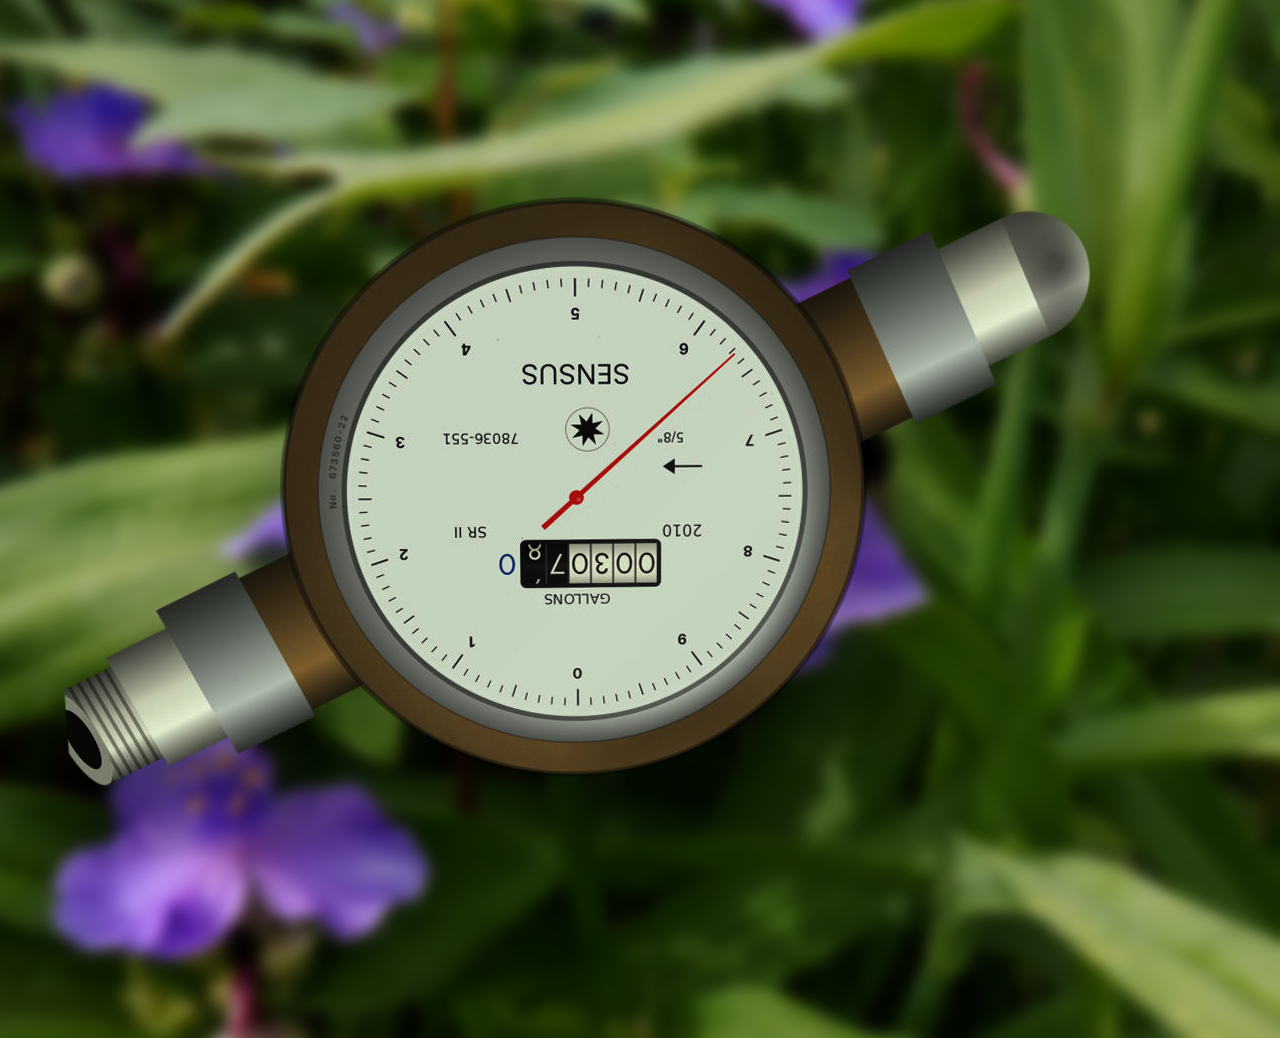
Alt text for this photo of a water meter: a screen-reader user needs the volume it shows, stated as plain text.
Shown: 30776.3 gal
